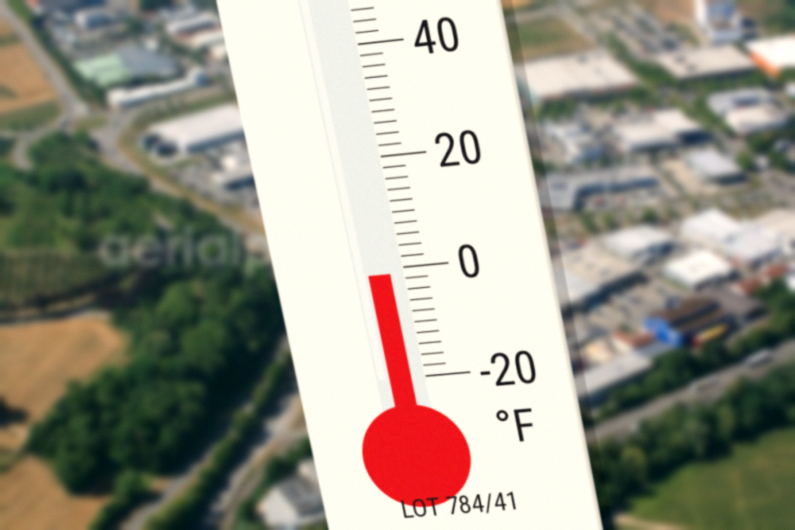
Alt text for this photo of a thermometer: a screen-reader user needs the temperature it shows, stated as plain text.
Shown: -1 °F
